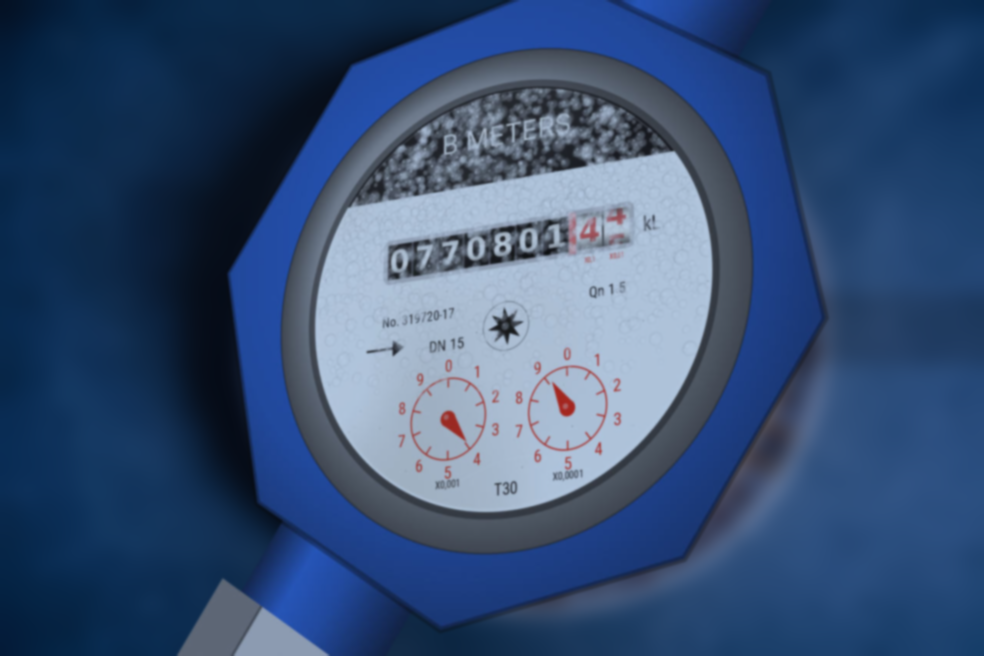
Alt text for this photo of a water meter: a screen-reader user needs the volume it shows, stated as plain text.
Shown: 770801.4439 kL
